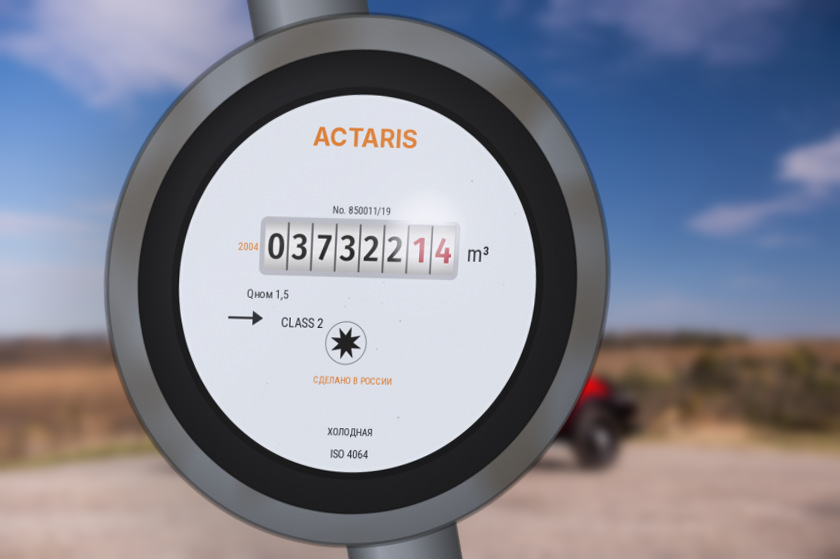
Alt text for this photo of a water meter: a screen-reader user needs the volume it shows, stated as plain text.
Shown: 37322.14 m³
